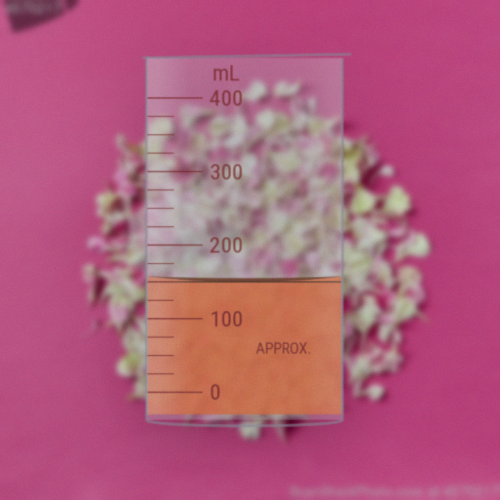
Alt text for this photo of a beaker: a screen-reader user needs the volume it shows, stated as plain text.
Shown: 150 mL
